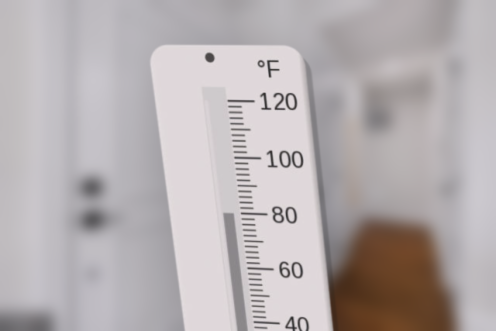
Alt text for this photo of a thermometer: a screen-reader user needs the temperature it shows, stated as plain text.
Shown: 80 °F
